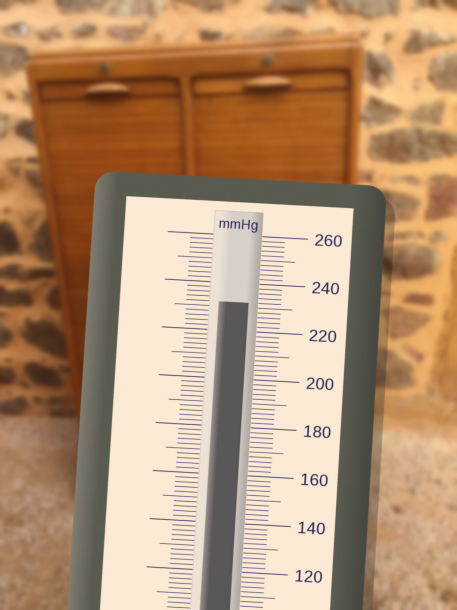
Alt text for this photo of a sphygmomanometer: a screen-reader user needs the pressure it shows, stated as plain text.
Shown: 232 mmHg
